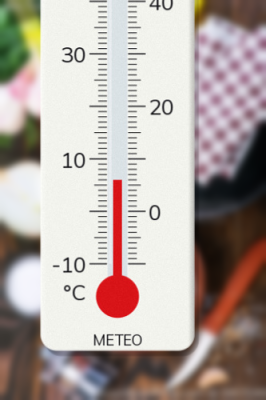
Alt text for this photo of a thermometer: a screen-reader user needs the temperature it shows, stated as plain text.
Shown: 6 °C
